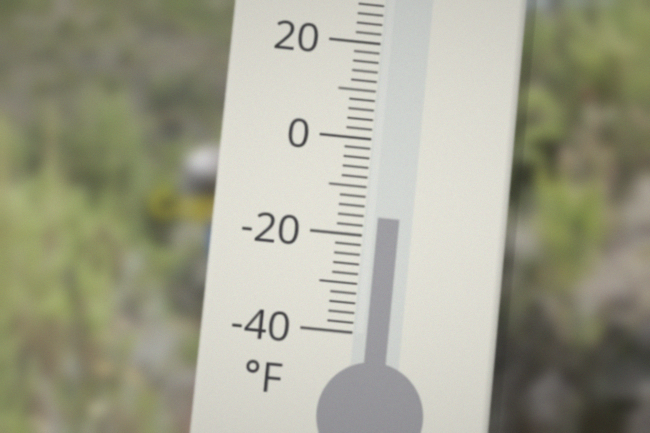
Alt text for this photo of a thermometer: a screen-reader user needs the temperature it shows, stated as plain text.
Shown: -16 °F
